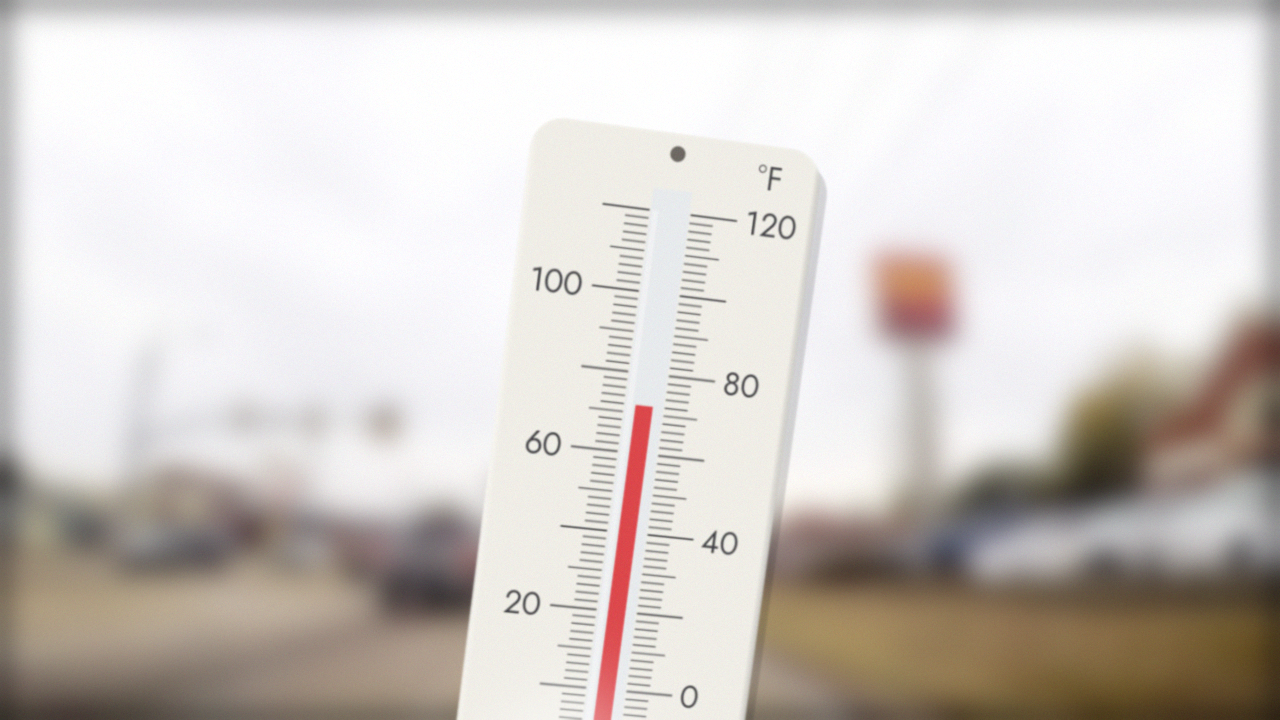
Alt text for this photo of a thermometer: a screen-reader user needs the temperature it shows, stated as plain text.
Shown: 72 °F
